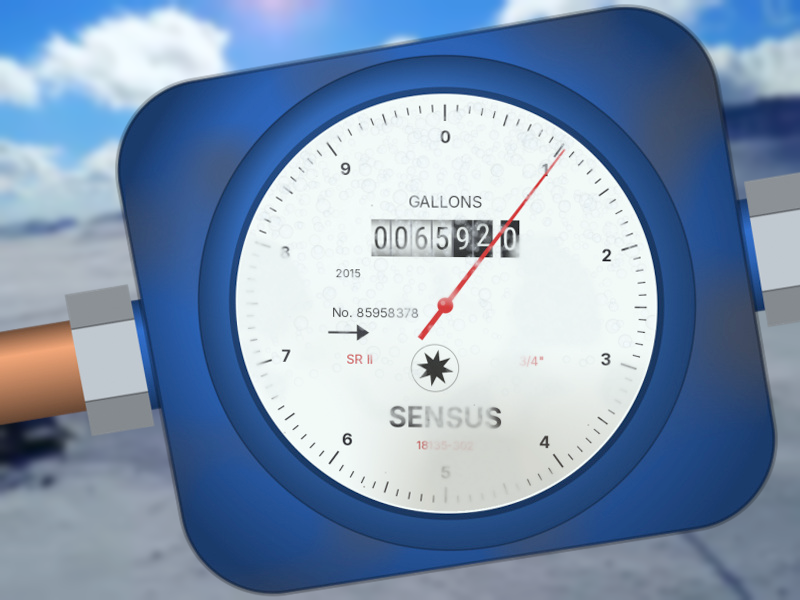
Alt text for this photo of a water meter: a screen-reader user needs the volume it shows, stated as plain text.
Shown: 65921.0 gal
